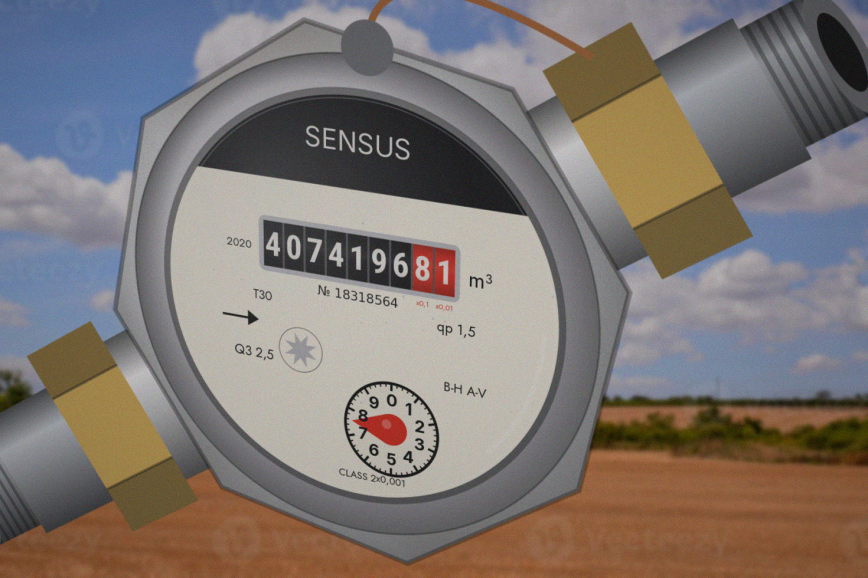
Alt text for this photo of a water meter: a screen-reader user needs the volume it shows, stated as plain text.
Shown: 4074196.817 m³
